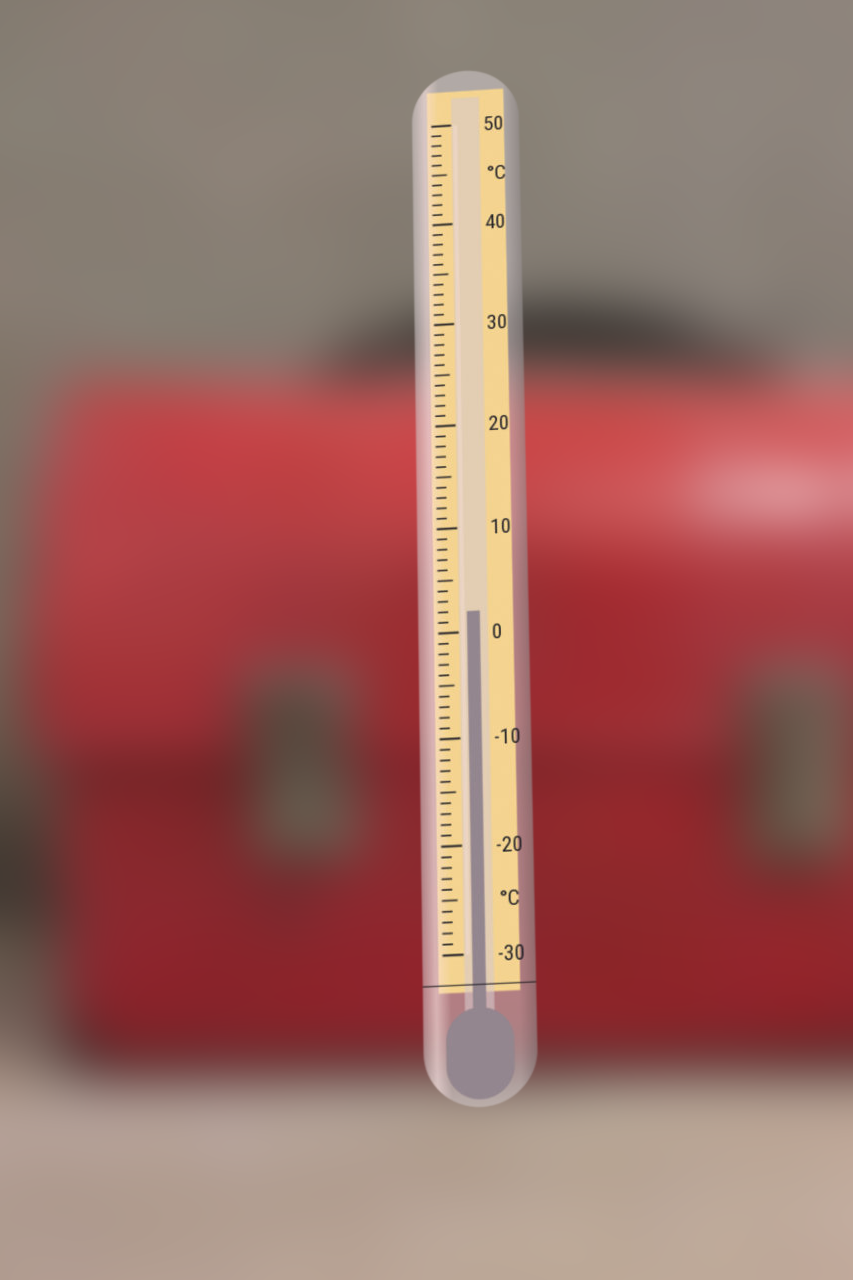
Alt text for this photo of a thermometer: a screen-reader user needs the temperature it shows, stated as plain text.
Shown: 2 °C
